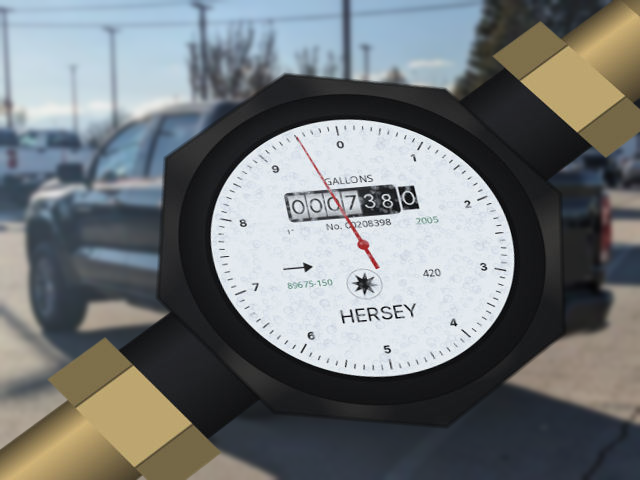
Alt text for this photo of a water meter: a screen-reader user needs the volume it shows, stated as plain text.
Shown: 7379.5 gal
